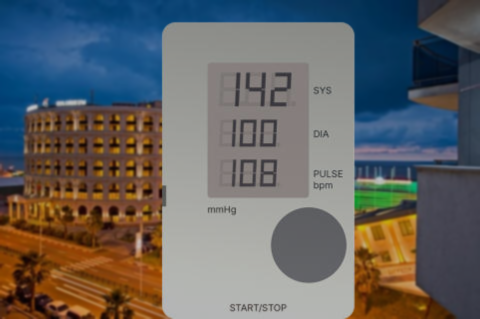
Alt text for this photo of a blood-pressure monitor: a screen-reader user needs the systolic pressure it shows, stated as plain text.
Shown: 142 mmHg
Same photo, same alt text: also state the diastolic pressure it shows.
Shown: 100 mmHg
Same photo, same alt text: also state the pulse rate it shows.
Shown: 108 bpm
